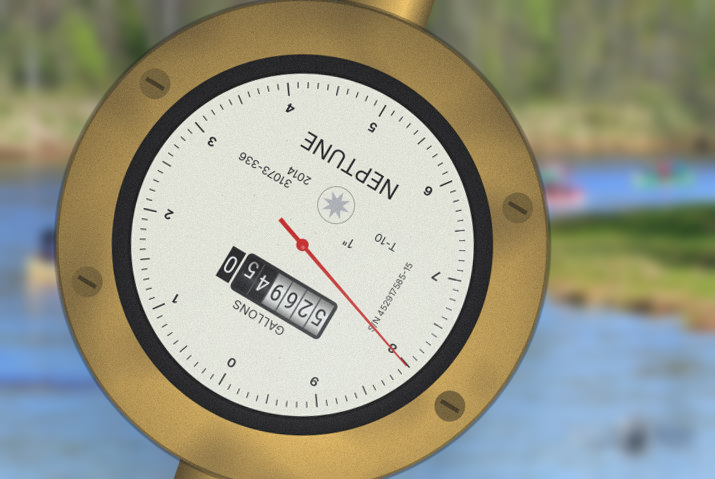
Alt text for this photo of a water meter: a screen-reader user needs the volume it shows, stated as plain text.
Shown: 5269448.0 gal
